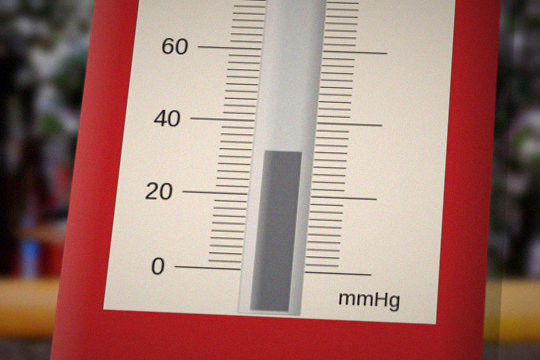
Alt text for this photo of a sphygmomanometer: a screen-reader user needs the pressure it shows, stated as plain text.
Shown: 32 mmHg
